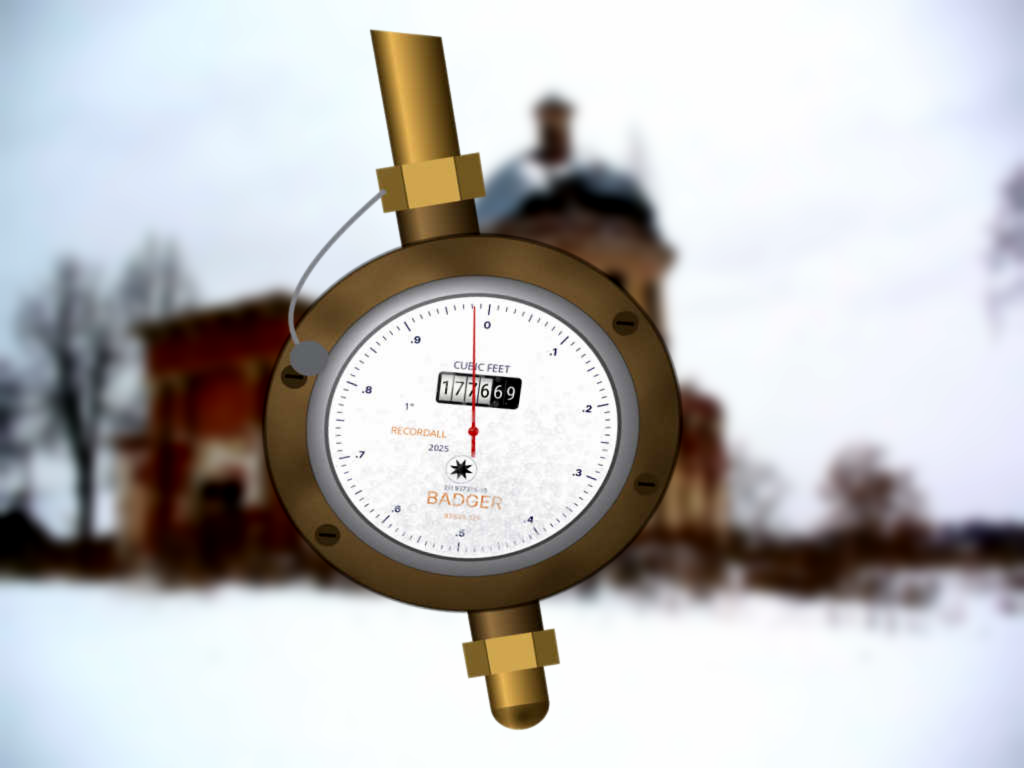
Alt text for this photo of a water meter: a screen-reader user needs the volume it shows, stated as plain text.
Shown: 177668.98 ft³
